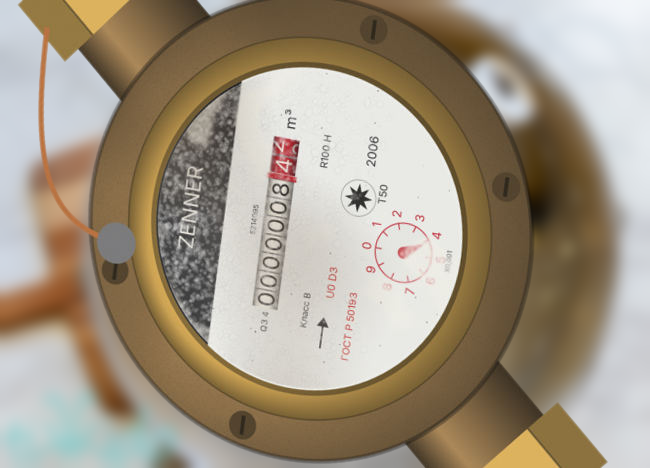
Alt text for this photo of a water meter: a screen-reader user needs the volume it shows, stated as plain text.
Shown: 8.424 m³
